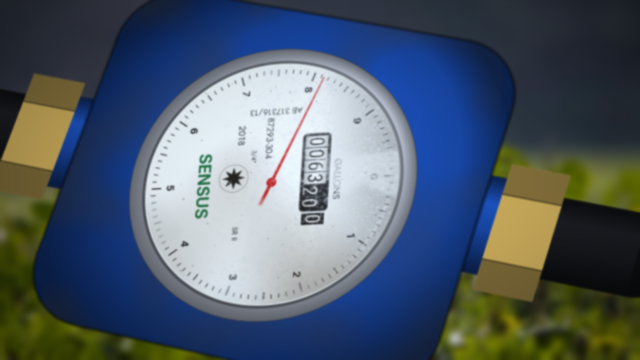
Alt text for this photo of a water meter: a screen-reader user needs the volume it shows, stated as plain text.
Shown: 63198.1 gal
